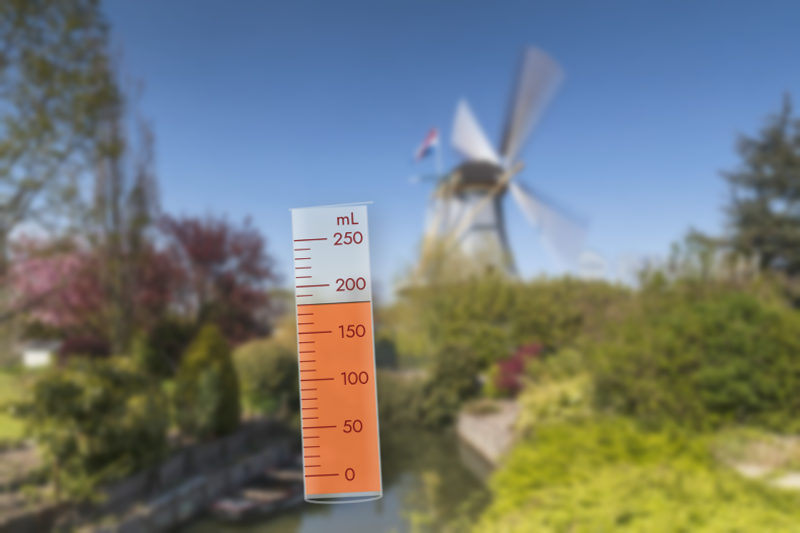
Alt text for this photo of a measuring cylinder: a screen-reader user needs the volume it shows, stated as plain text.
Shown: 180 mL
